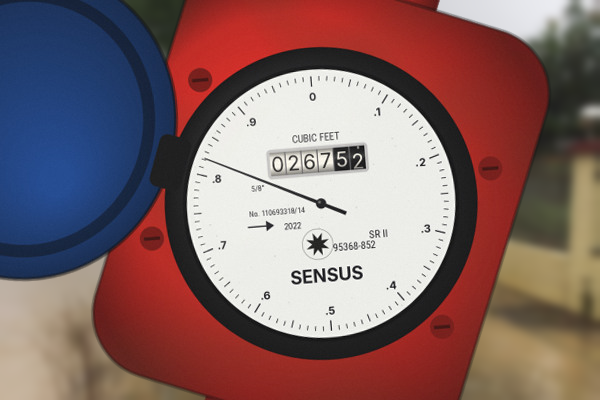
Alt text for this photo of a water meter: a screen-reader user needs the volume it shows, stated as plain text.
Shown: 26751.82 ft³
